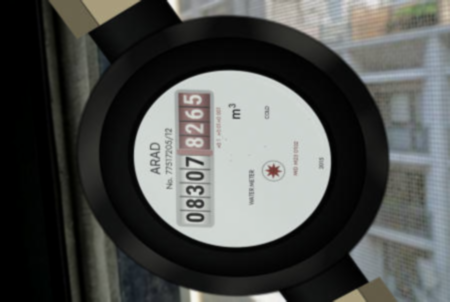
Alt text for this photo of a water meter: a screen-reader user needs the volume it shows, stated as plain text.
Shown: 8307.8265 m³
